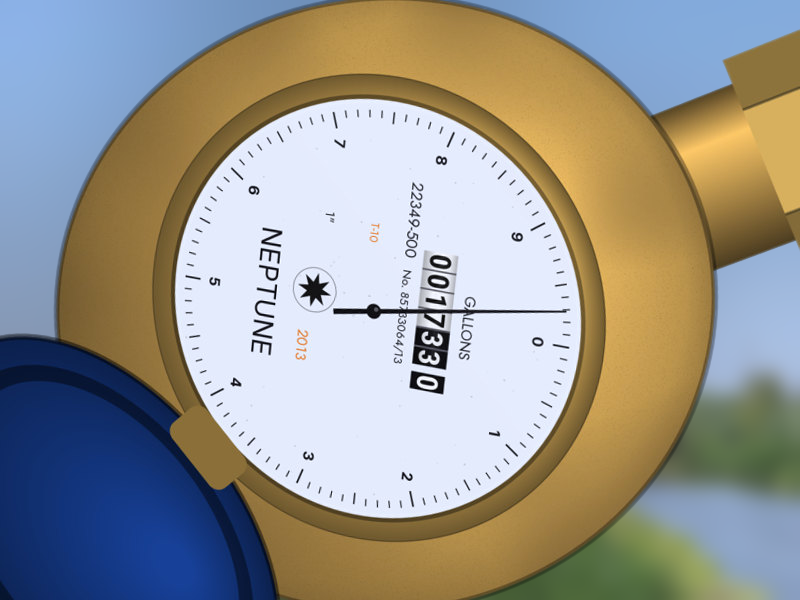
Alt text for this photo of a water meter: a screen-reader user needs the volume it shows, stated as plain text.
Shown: 17329.7 gal
